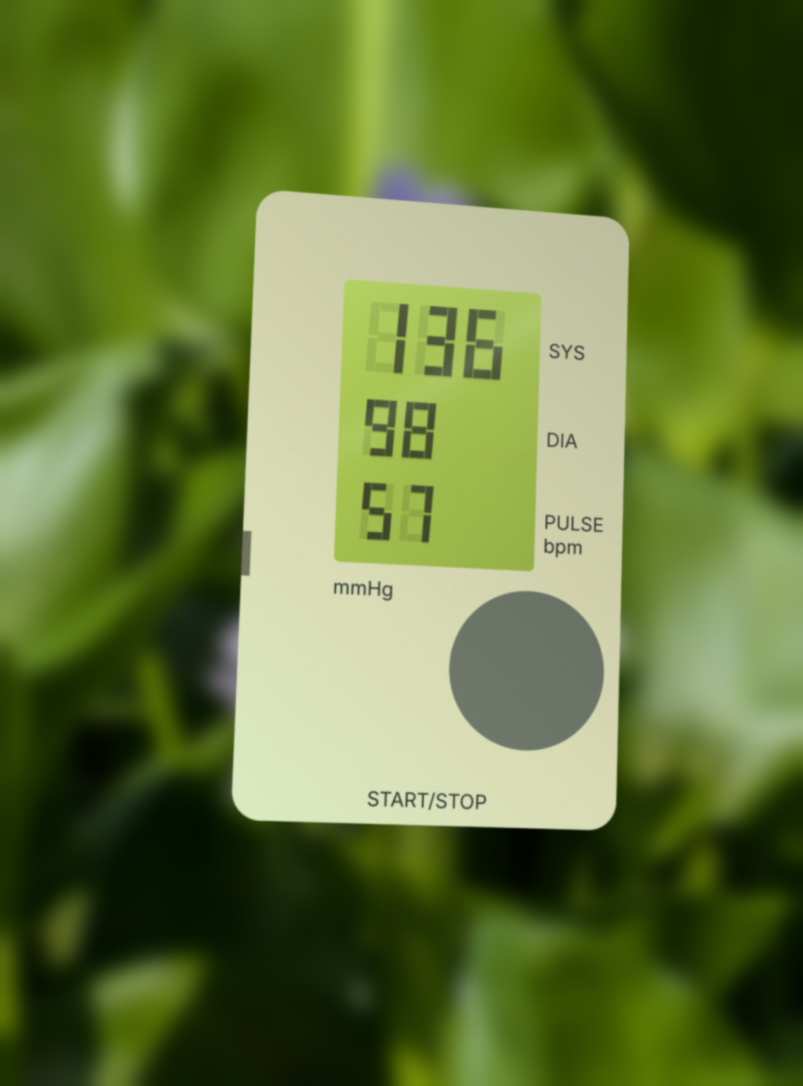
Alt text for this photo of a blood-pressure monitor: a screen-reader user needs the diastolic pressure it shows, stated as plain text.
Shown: 98 mmHg
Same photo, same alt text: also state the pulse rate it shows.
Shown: 57 bpm
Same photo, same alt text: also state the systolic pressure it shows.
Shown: 136 mmHg
